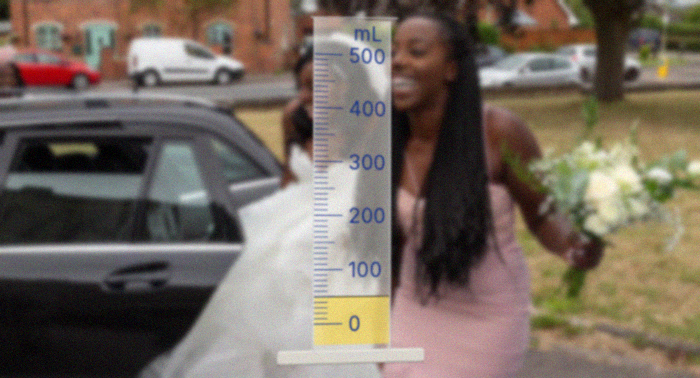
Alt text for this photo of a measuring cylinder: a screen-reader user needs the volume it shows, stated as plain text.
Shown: 50 mL
